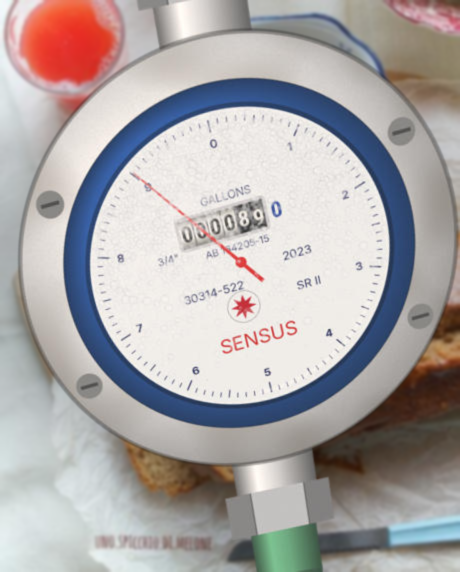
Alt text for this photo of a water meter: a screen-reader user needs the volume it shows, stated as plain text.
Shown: 889.0 gal
